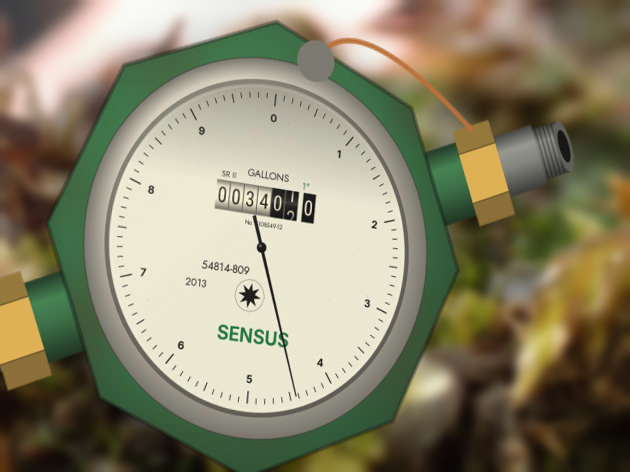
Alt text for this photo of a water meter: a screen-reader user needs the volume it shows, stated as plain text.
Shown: 34014.4 gal
